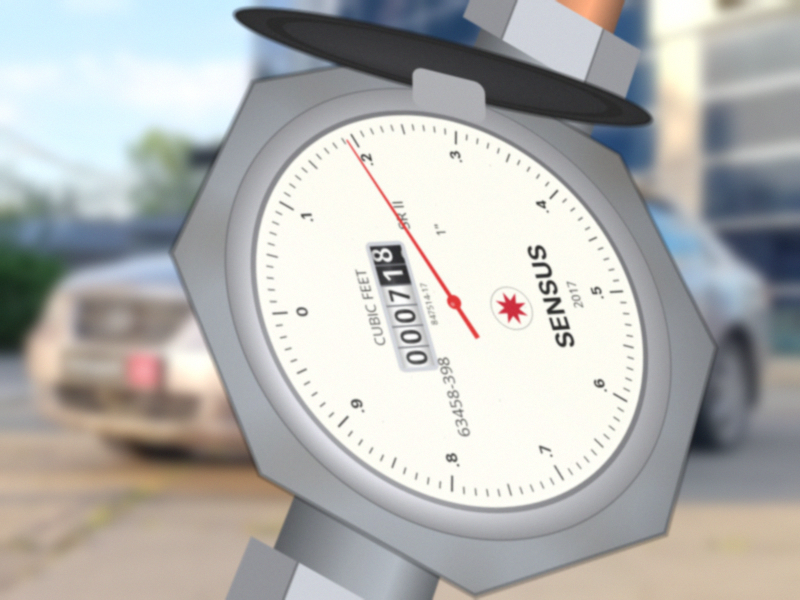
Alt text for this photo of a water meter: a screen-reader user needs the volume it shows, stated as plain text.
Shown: 718.19 ft³
